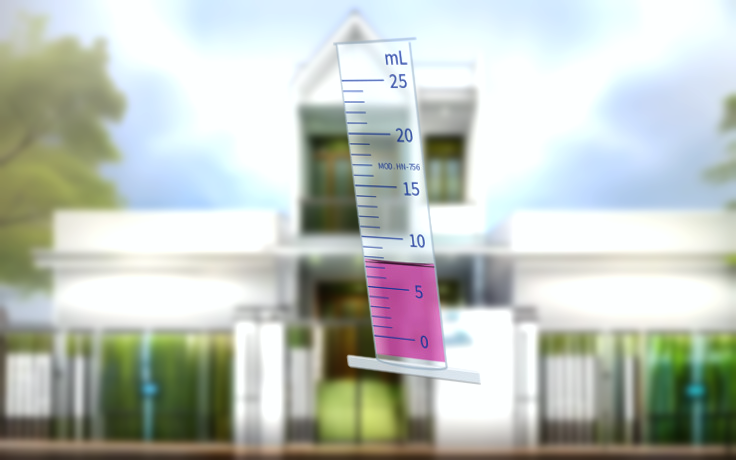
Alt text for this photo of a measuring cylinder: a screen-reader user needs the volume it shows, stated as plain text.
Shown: 7.5 mL
